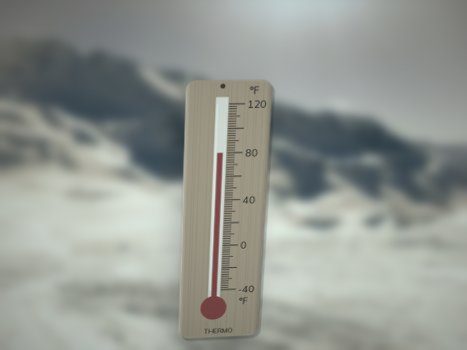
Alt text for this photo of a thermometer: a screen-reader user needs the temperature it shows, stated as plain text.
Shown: 80 °F
